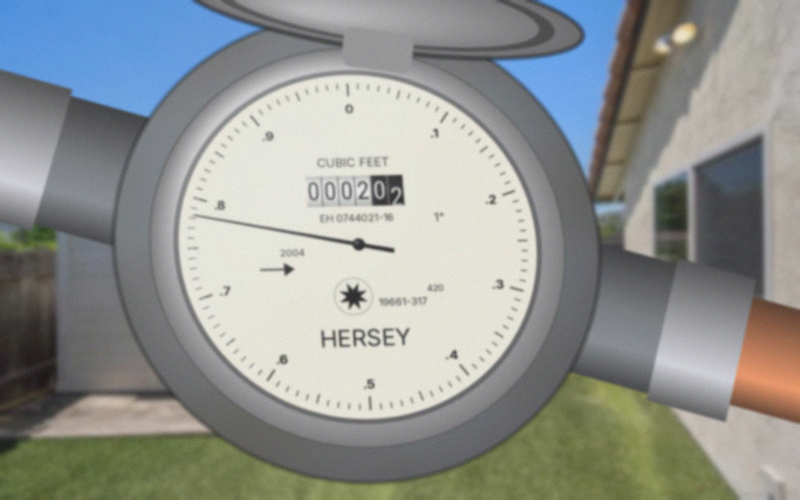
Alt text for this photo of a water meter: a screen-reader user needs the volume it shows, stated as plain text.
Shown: 201.78 ft³
